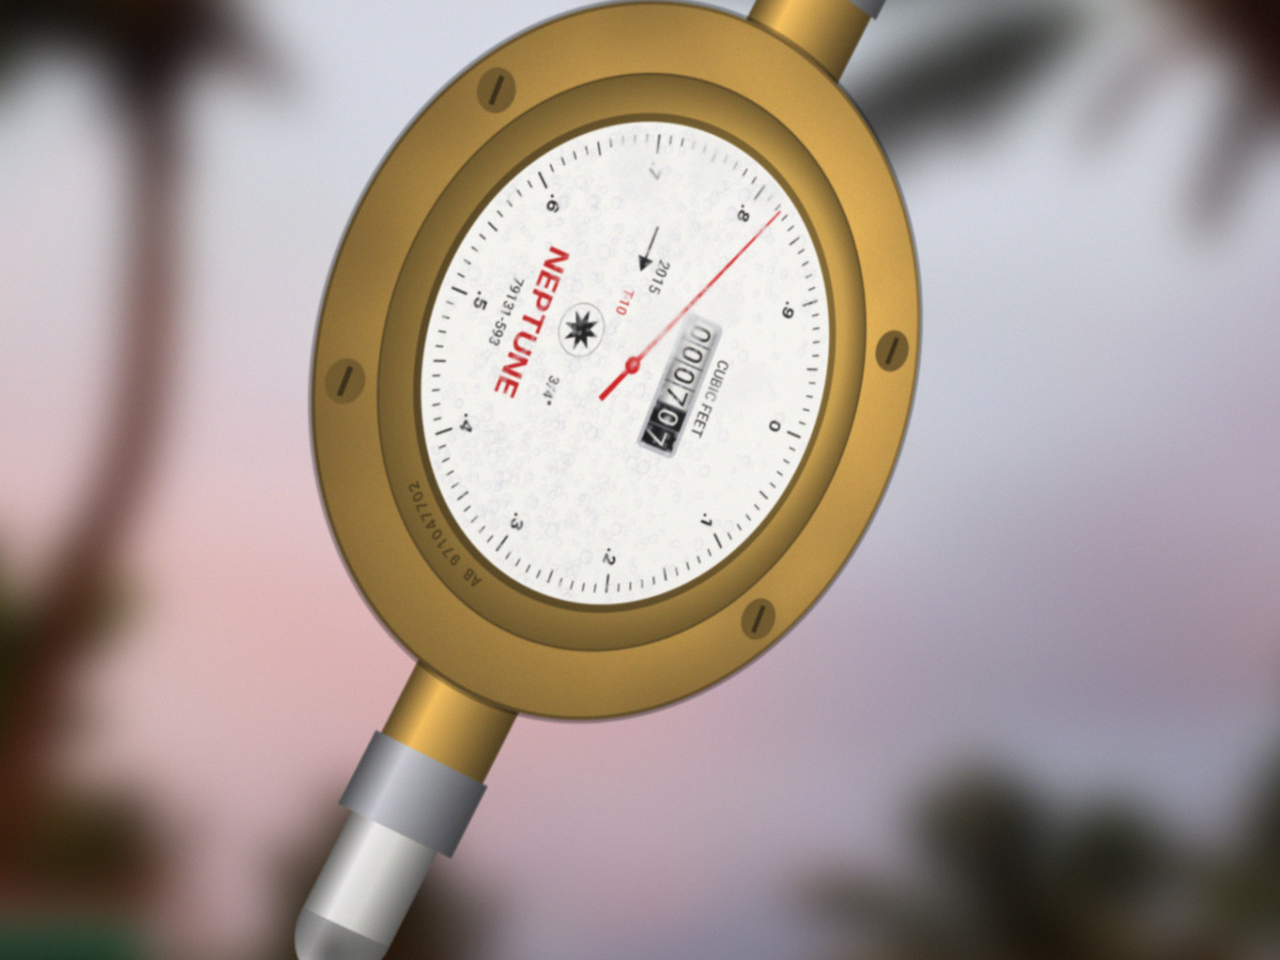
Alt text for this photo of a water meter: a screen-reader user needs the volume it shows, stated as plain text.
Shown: 706.82 ft³
